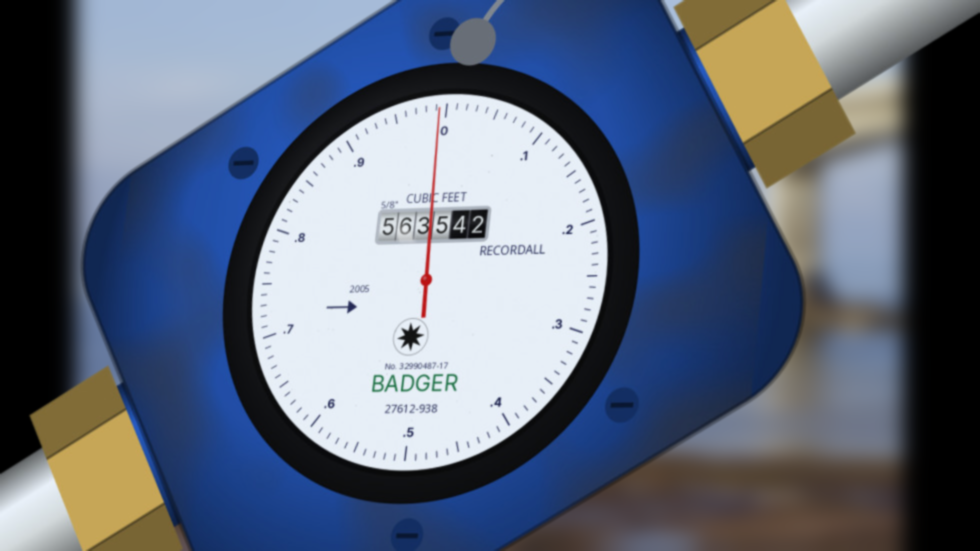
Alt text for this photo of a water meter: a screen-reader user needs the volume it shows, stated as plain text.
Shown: 563541.99 ft³
